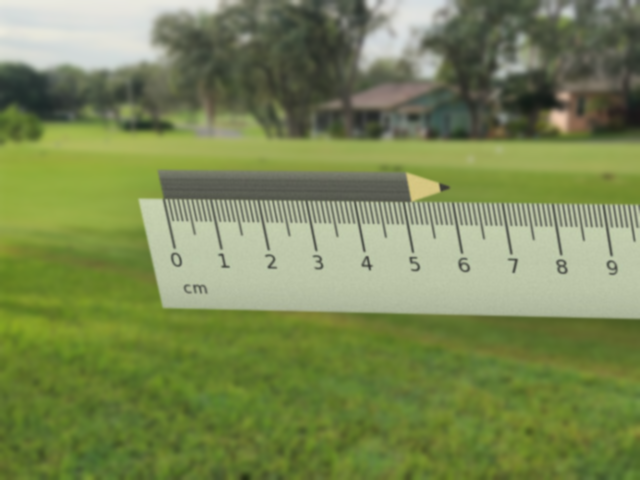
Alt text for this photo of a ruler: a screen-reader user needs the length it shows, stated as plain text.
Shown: 6 cm
